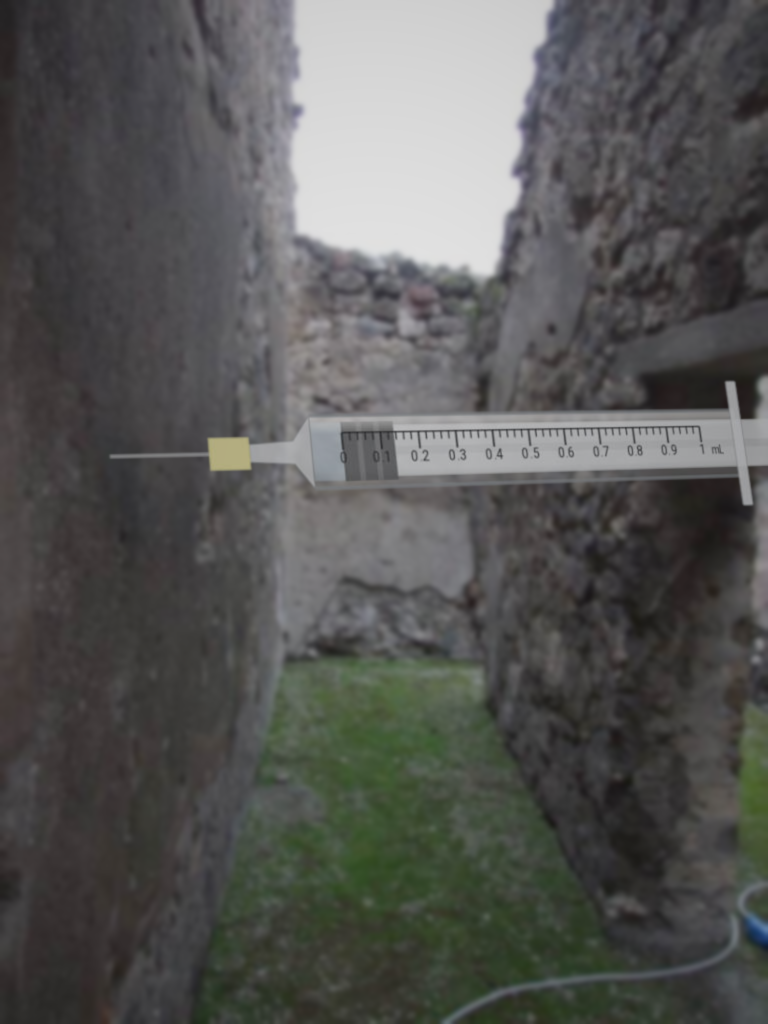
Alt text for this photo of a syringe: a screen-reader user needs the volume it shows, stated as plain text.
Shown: 0 mL
